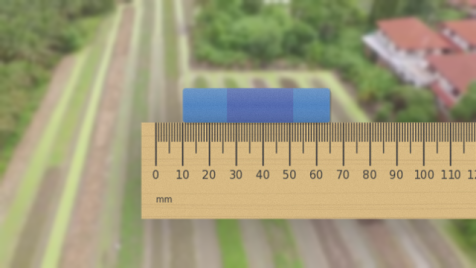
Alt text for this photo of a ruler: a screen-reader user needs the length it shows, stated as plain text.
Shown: 55 mm
